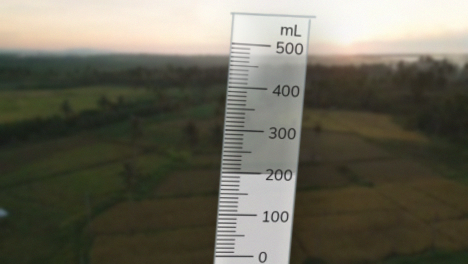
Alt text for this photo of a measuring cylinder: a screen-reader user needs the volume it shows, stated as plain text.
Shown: 200 mL
